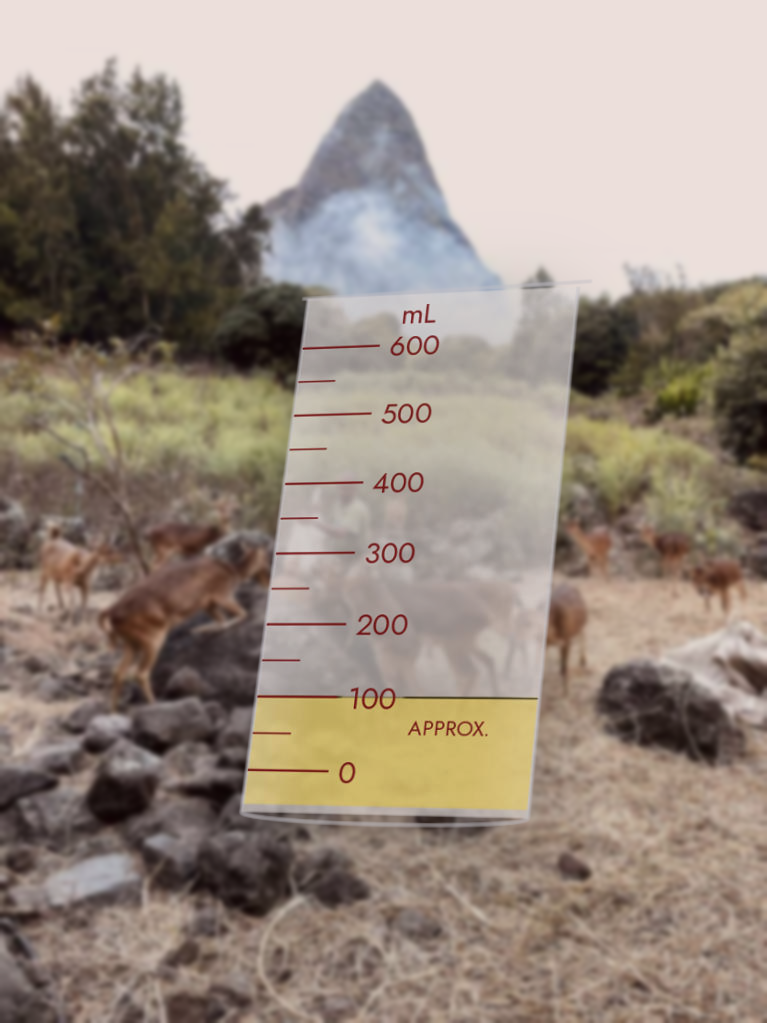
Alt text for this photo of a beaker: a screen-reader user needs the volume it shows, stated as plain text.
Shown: 100 mL
